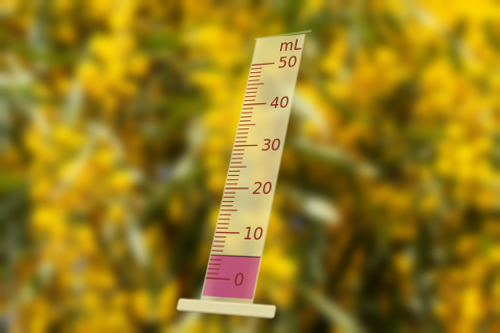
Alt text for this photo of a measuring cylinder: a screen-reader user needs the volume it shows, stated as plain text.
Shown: 5 mL
